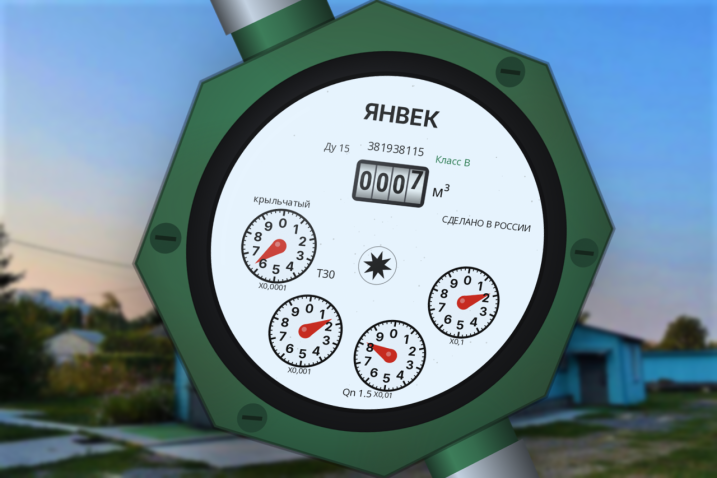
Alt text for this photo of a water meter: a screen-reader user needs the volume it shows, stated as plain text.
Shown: 7.1816 m³
